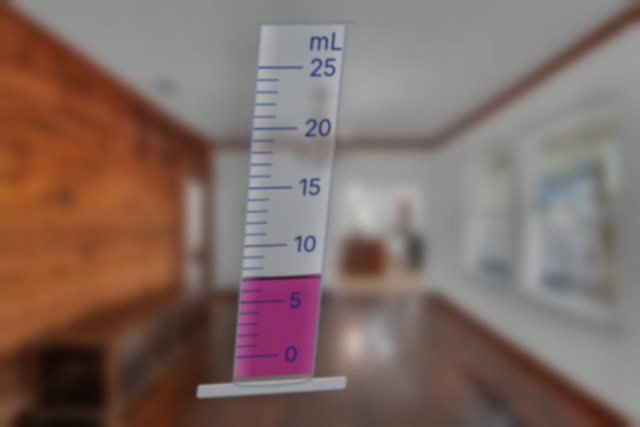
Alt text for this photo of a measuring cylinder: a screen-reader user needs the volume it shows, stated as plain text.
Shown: 7 mL
